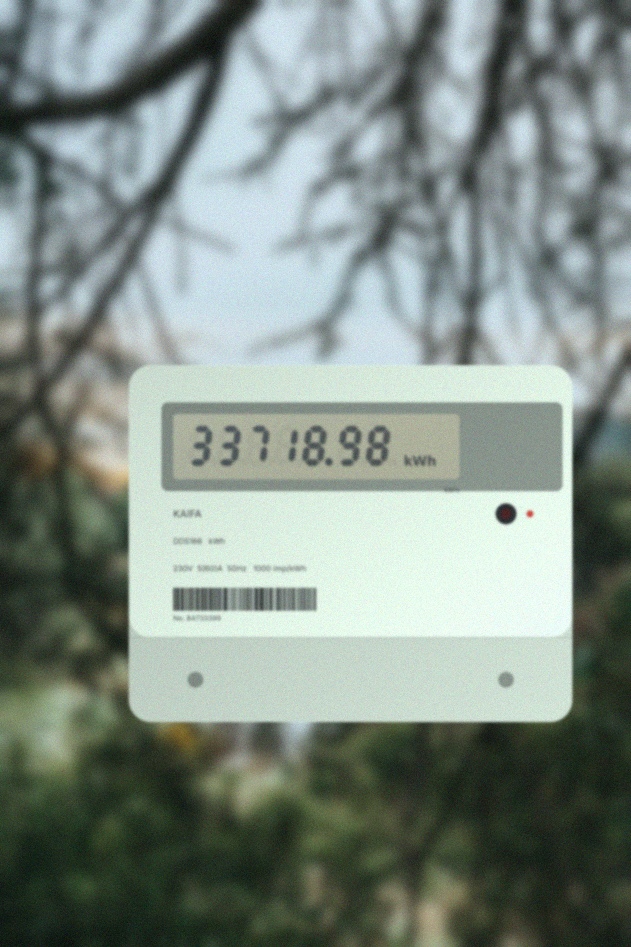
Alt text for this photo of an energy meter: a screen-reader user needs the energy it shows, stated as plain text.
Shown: 33718.98 kWh
